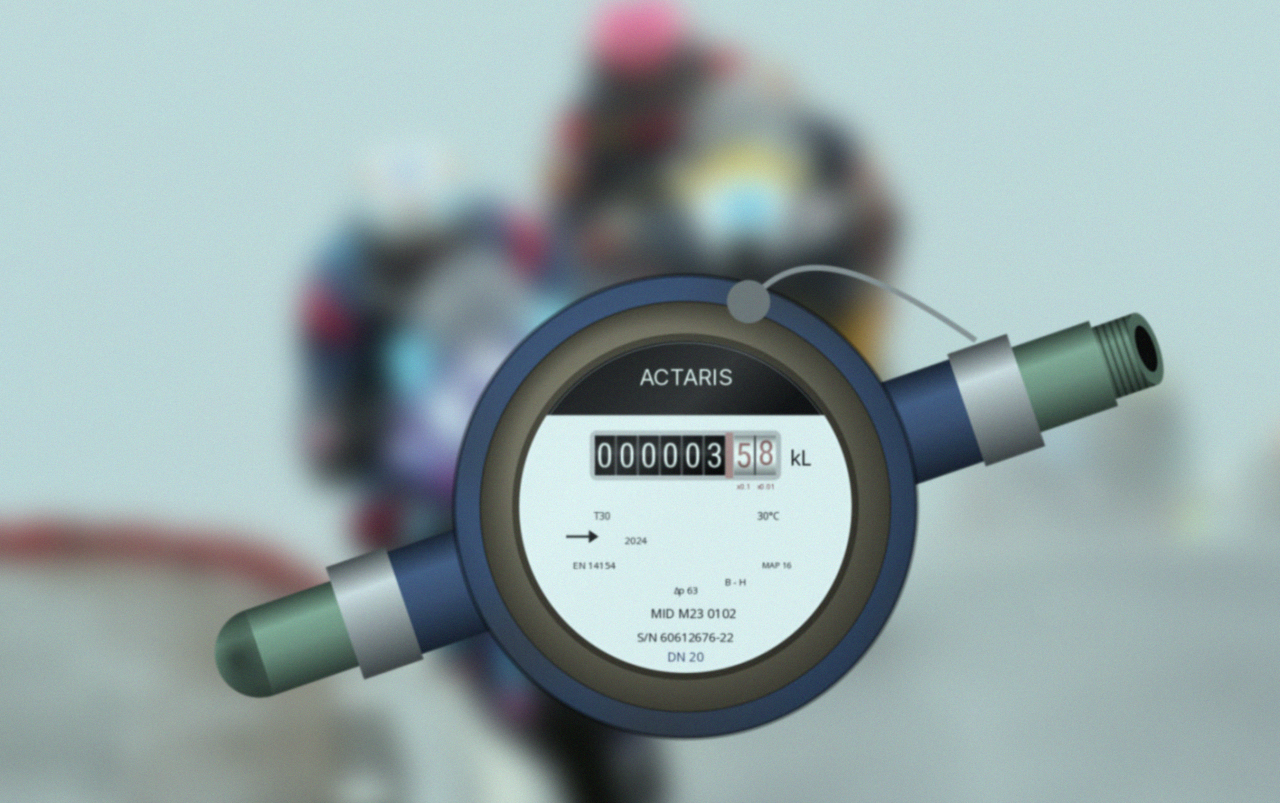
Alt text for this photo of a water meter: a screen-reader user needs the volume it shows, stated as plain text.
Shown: 3.58 kL
